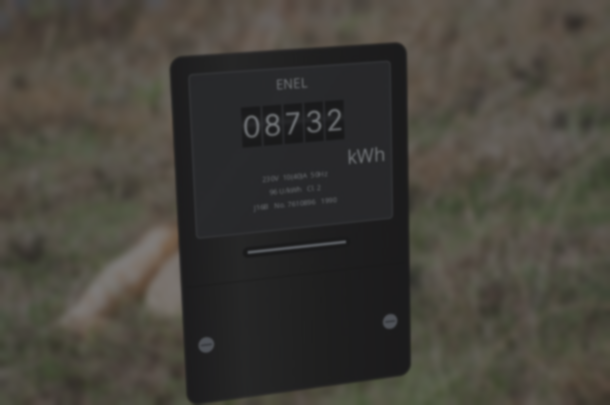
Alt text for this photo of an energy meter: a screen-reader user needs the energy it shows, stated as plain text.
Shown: 8732 kWh
